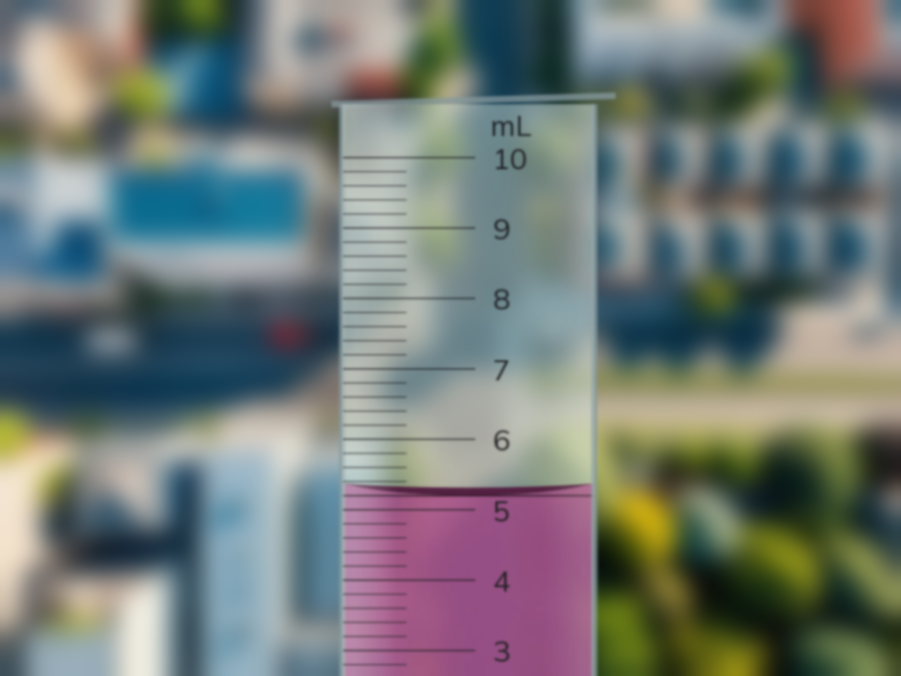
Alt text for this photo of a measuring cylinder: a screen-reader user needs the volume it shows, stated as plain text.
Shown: 5.2 mL
